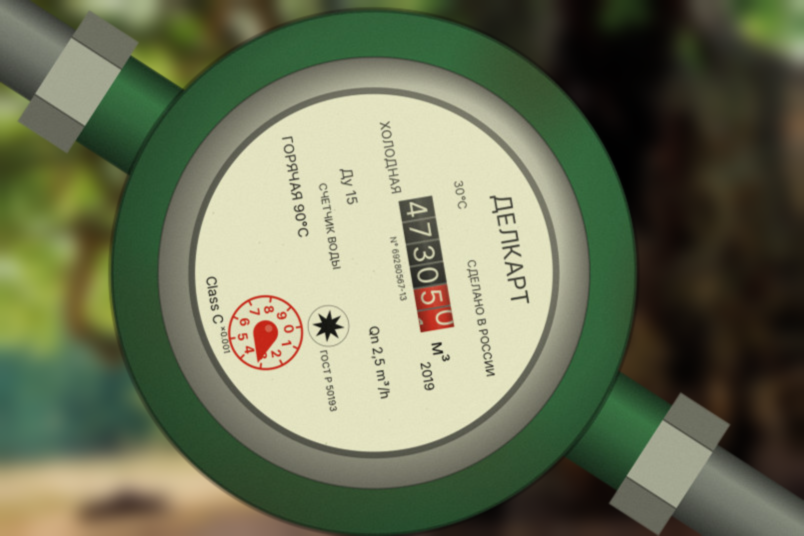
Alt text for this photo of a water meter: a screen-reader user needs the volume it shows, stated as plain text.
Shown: 4730.503 m³
